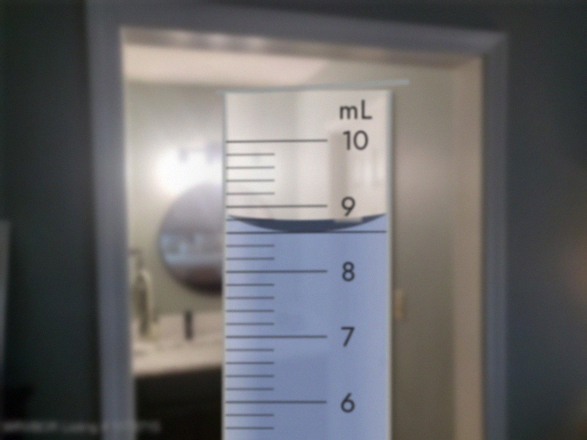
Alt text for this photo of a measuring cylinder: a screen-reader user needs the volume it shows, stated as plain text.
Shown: 8.6 mL
